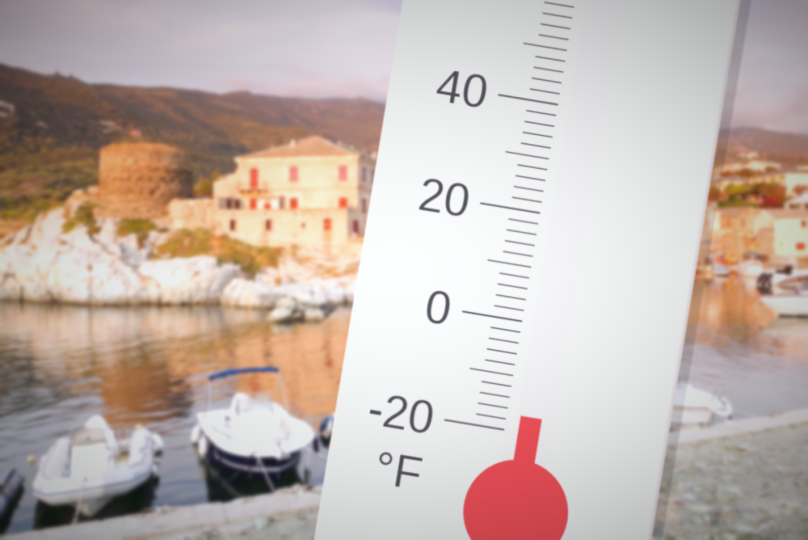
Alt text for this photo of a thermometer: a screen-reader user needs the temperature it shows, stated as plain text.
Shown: -17 °F
